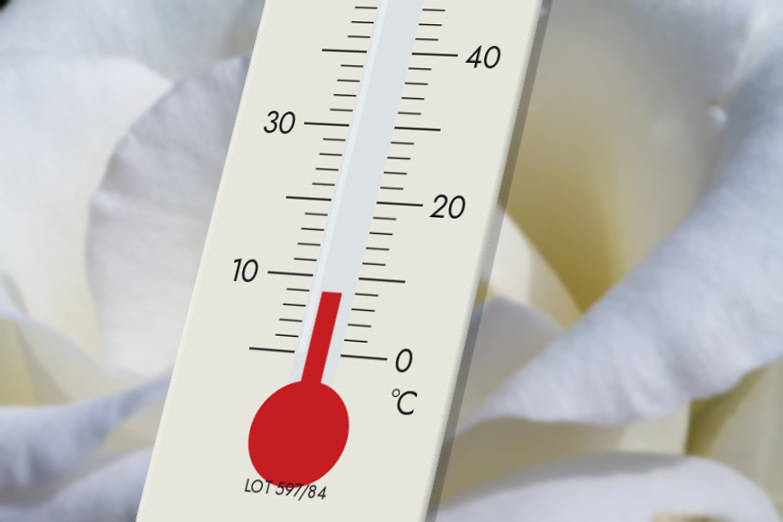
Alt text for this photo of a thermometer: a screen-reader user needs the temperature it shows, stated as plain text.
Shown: 8 °C
